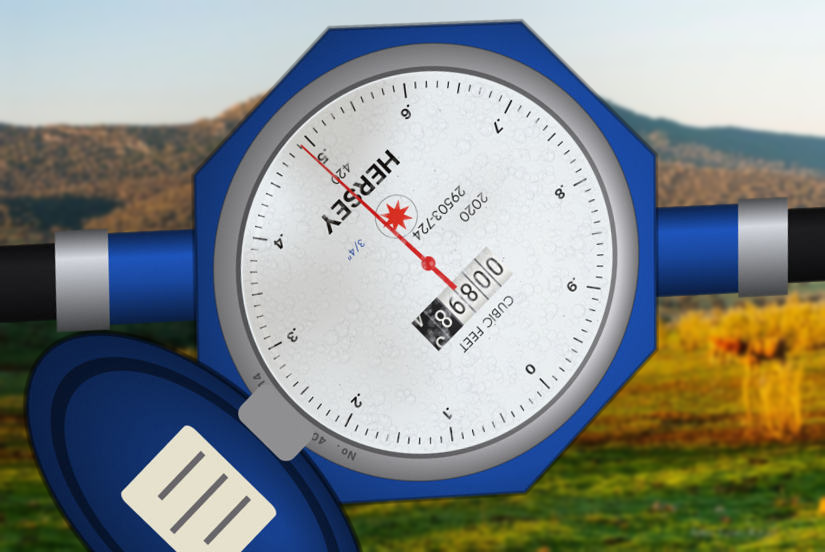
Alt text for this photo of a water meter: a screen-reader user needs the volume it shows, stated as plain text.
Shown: 8983.49 ft³
